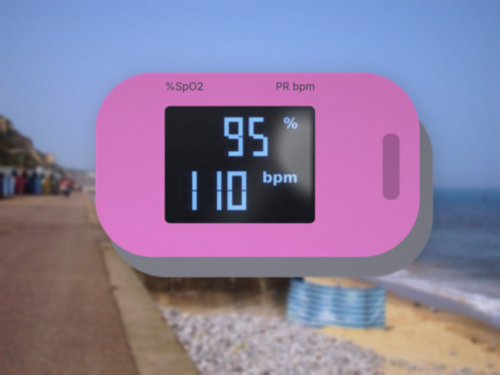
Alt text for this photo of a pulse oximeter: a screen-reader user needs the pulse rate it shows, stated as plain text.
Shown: 110 bpm
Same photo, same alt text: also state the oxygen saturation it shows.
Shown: 95 %
